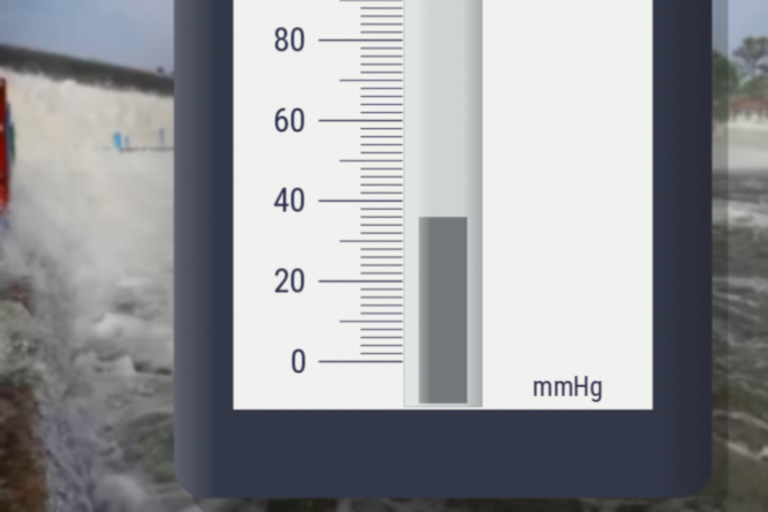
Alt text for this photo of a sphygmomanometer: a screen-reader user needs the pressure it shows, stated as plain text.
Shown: 36 mmHg
